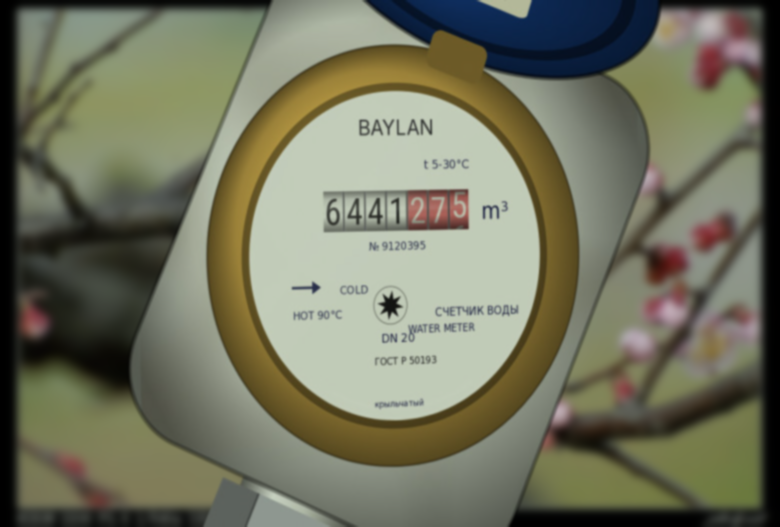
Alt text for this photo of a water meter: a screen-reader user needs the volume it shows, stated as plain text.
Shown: 6441.275 m³
